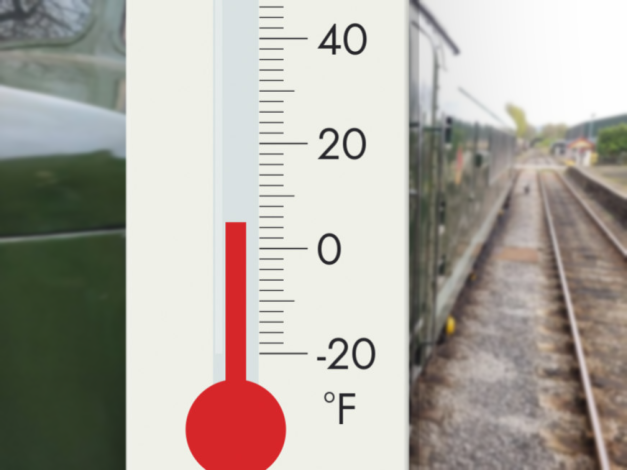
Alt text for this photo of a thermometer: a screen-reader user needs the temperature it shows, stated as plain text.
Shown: 5 °F
